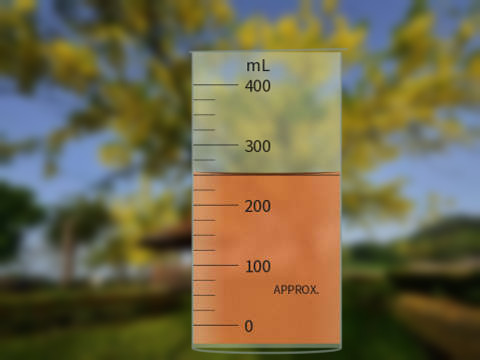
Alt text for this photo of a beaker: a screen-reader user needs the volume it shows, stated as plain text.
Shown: 250 mL
